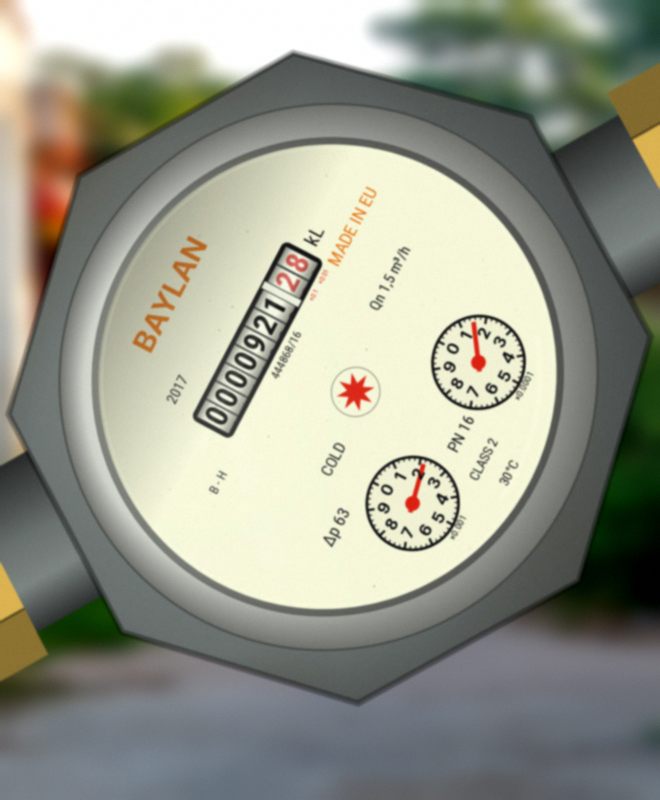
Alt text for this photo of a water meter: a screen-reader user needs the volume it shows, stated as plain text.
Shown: 921.2821 kL
